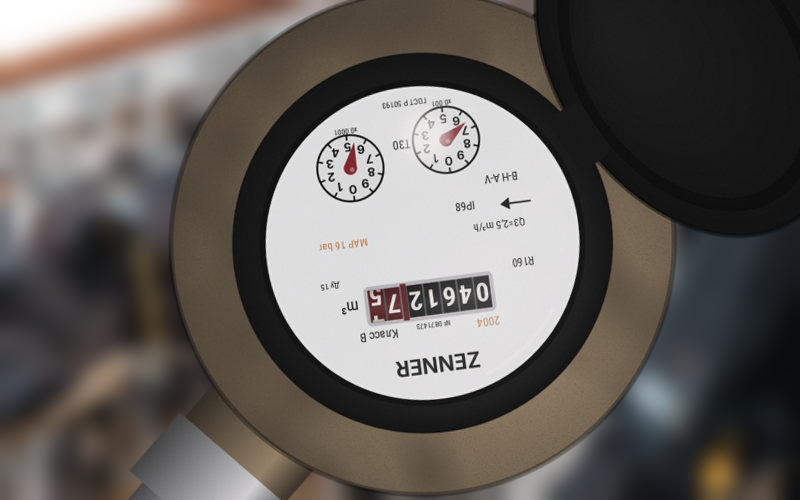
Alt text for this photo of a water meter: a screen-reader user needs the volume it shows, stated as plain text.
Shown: 4612.7465 m³
